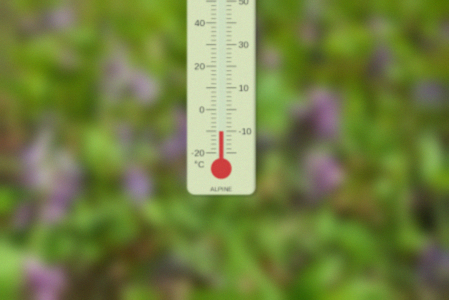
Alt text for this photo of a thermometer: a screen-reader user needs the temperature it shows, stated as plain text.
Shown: -10 °C
